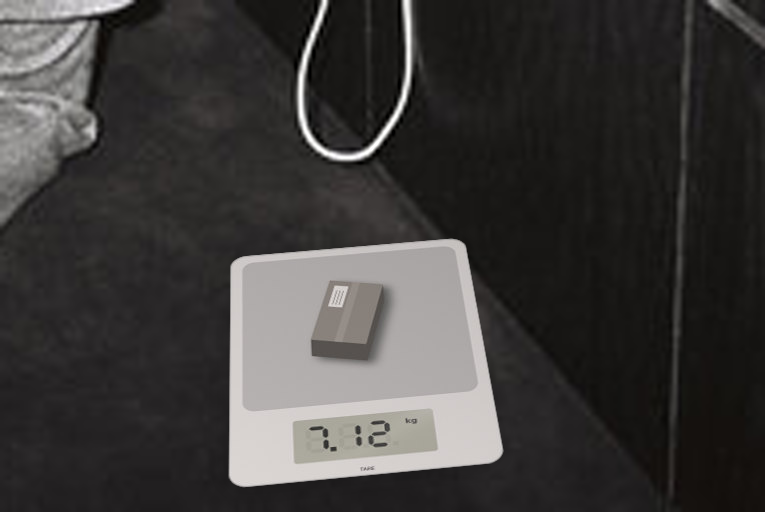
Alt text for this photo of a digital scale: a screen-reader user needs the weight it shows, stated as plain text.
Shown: 7.12 kg
